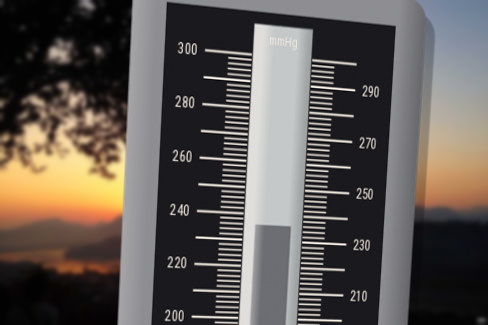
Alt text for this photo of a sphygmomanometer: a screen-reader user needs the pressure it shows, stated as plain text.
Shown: 236 mmHg
